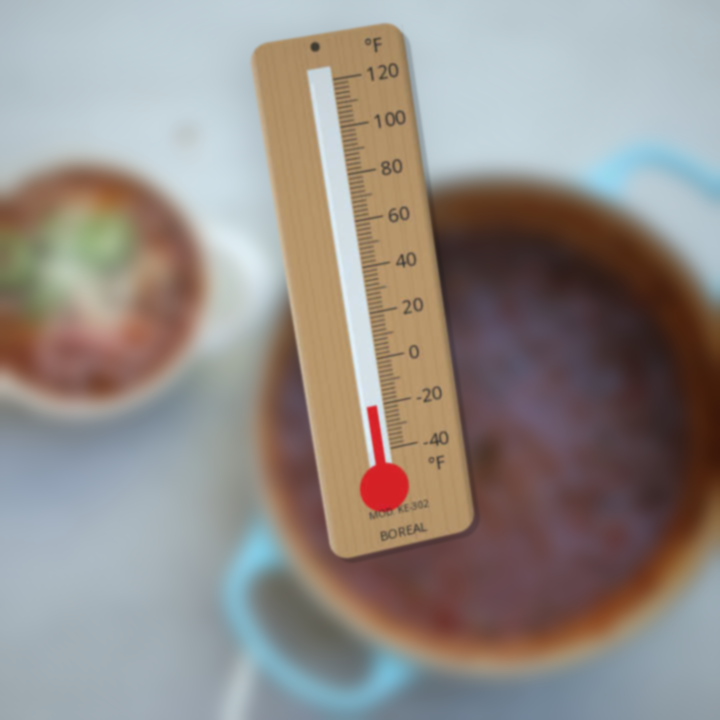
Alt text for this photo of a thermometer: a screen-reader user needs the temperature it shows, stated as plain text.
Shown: -20 °F
